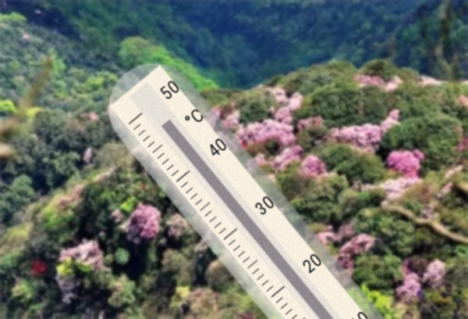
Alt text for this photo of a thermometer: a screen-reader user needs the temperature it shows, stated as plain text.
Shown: 47 °C
